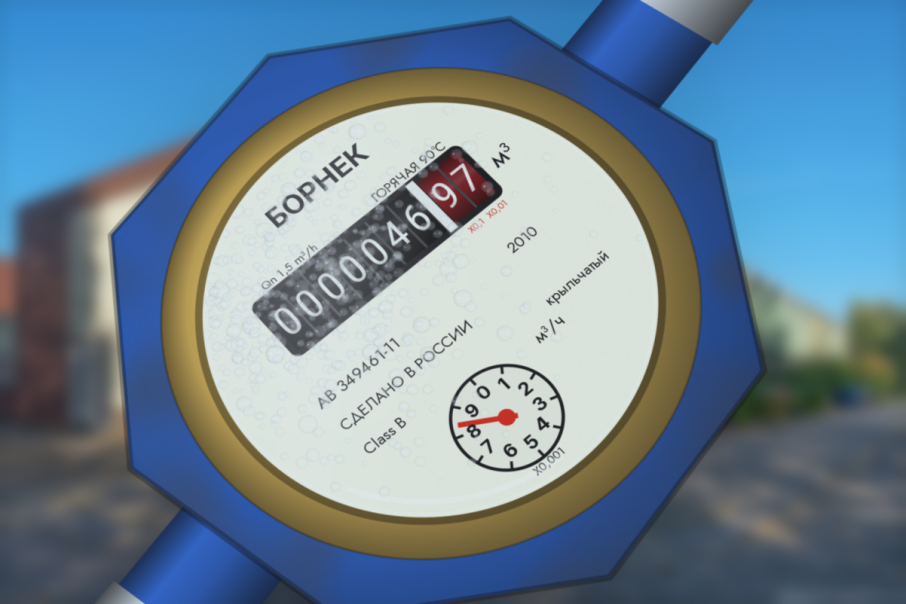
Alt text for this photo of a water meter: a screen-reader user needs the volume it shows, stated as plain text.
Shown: 46.978 m³
